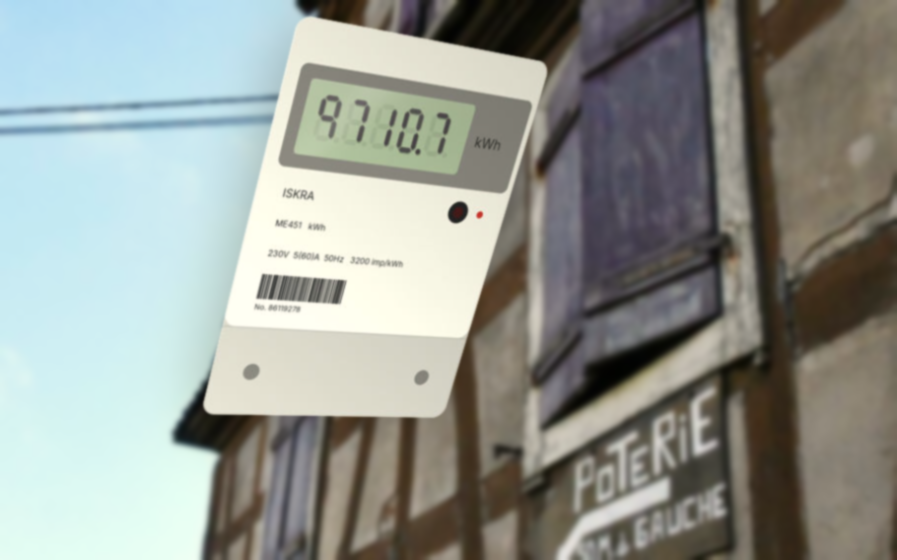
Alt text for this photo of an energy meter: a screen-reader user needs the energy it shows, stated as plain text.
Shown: 9710.7 kWh
